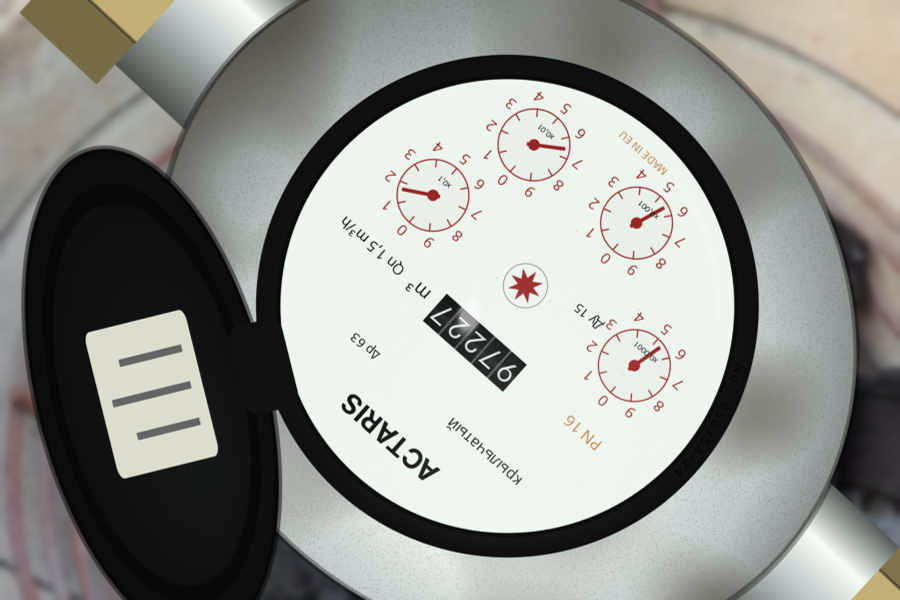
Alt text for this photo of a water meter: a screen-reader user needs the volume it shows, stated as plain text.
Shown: 97227.1655 m³
